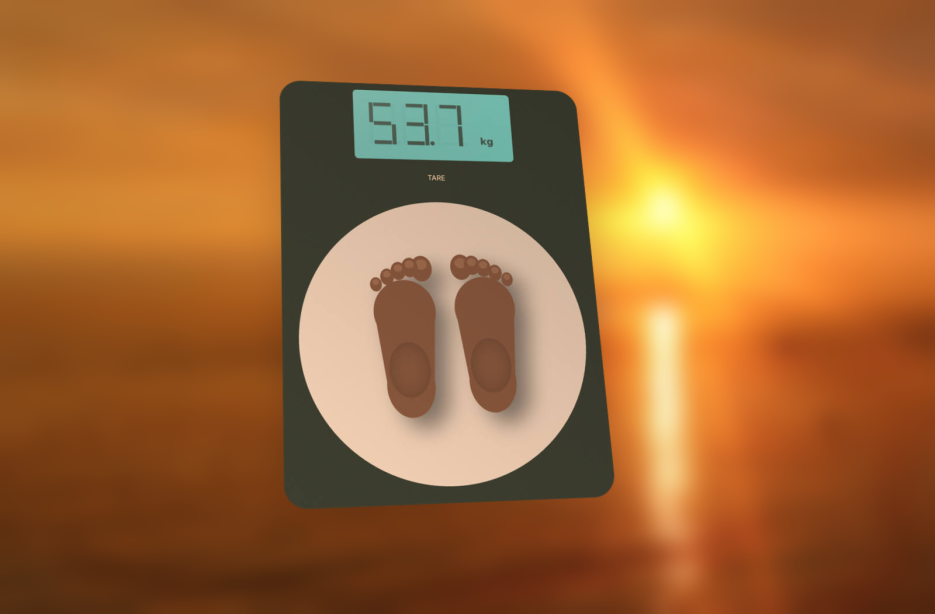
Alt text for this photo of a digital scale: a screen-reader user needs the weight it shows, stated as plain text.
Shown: 53.7 kg
